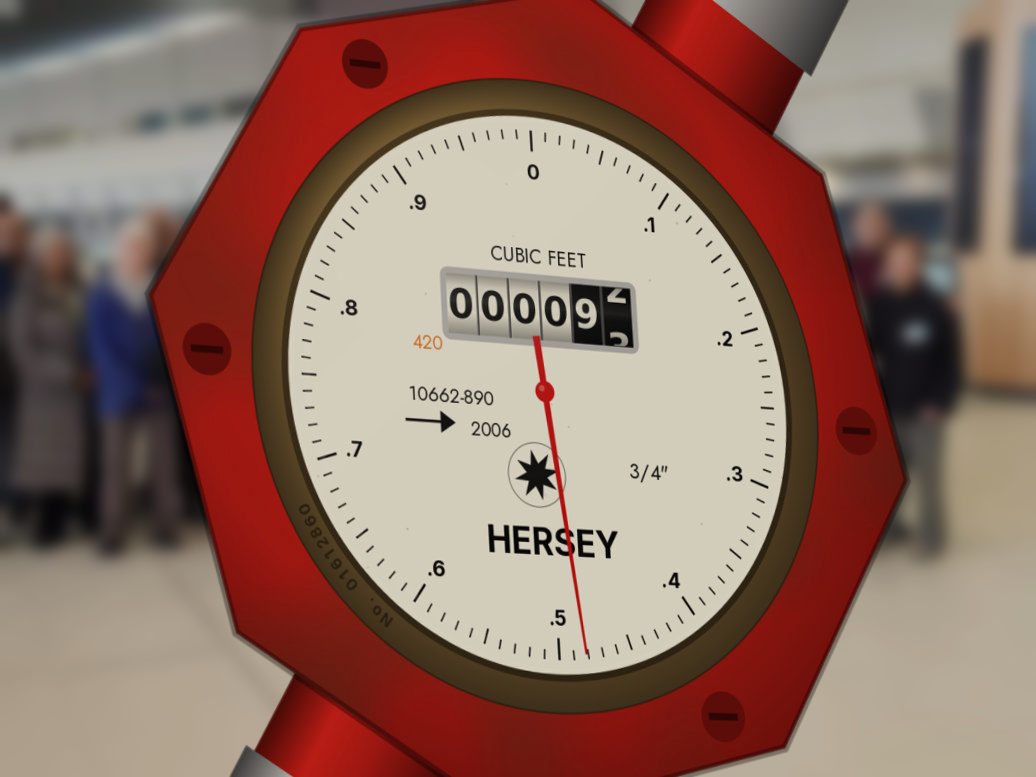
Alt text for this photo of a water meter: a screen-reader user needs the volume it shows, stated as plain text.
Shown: 92.48 ft³
